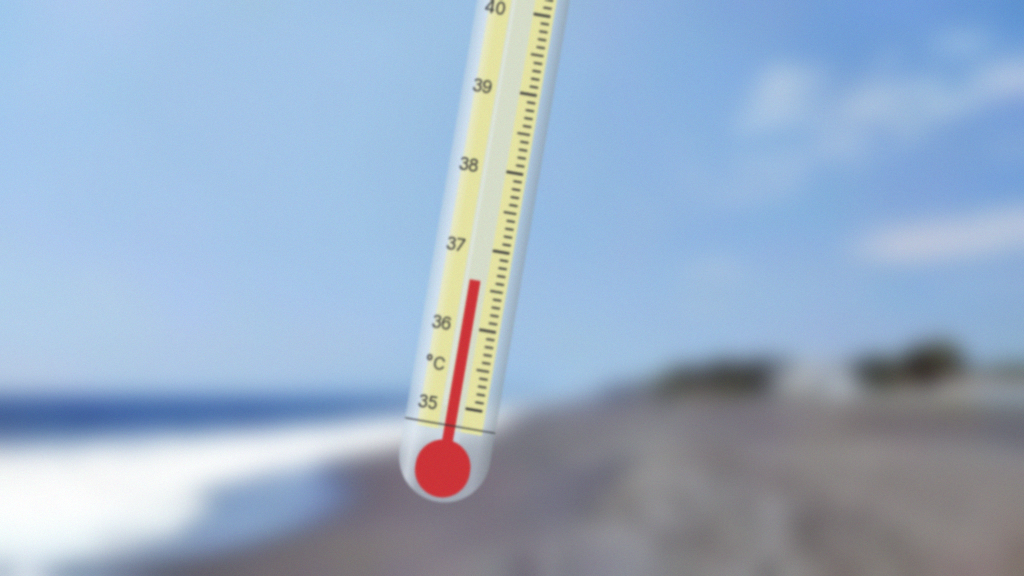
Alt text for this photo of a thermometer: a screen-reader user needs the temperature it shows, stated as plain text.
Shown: 36.6 °C
